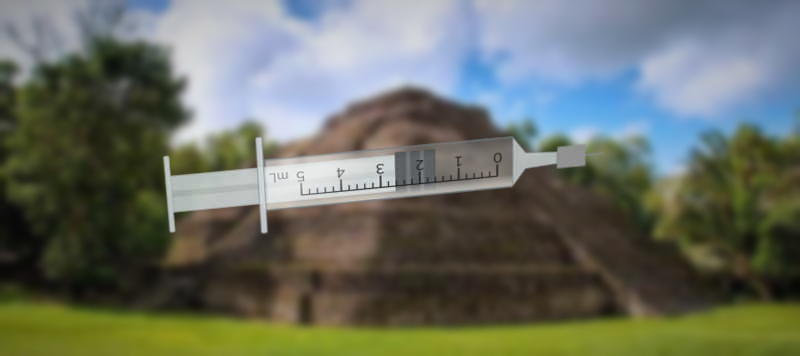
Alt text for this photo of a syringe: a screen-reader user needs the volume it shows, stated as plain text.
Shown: 1.6 mL
